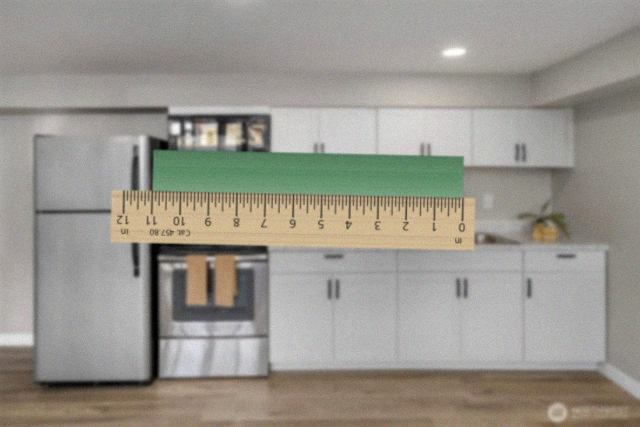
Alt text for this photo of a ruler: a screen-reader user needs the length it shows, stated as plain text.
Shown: 11 in
